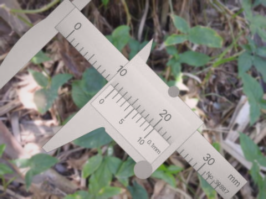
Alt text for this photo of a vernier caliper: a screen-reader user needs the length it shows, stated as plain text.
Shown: 11.2 mm
